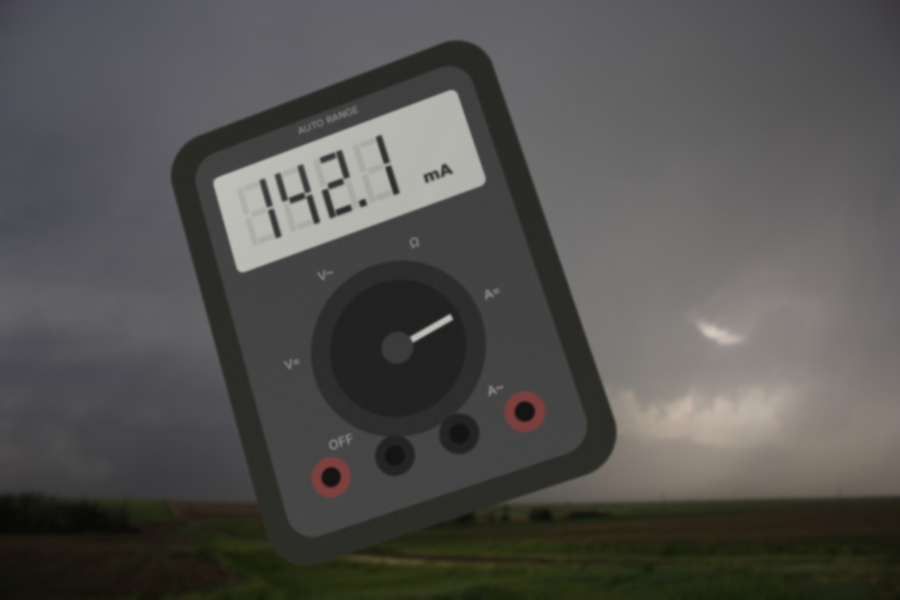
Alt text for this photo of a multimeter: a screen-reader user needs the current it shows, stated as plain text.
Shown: 142.1 mA
